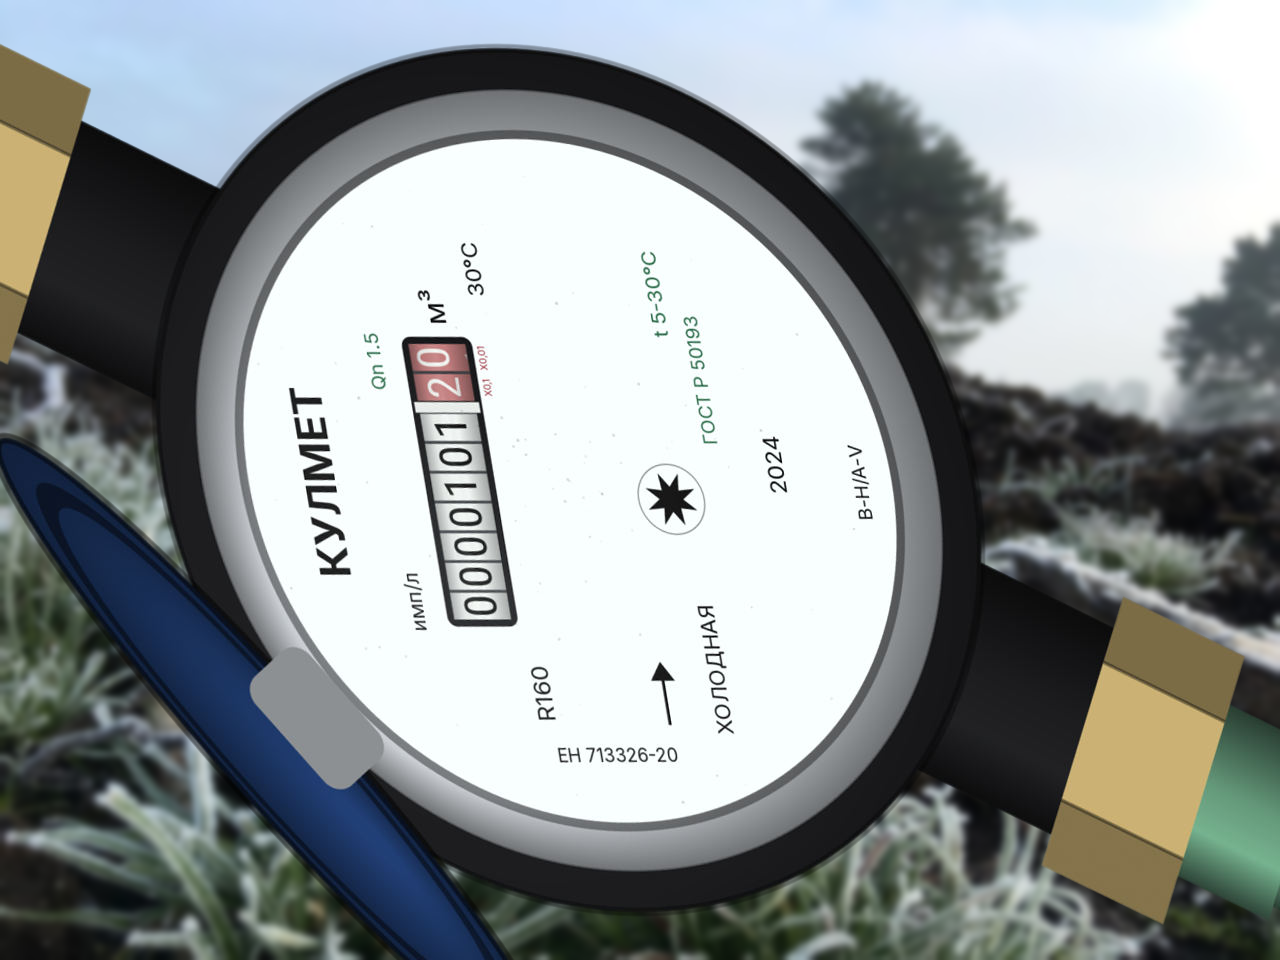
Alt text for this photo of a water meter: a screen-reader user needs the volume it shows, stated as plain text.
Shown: 101.20 m³
